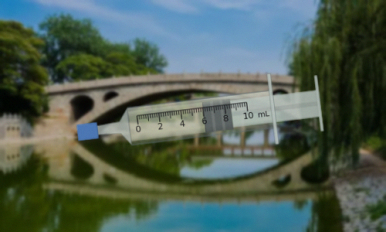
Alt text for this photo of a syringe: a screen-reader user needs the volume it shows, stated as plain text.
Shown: 6 mL
